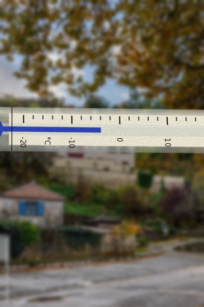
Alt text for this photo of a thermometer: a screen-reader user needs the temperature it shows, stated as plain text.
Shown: -4 °C
